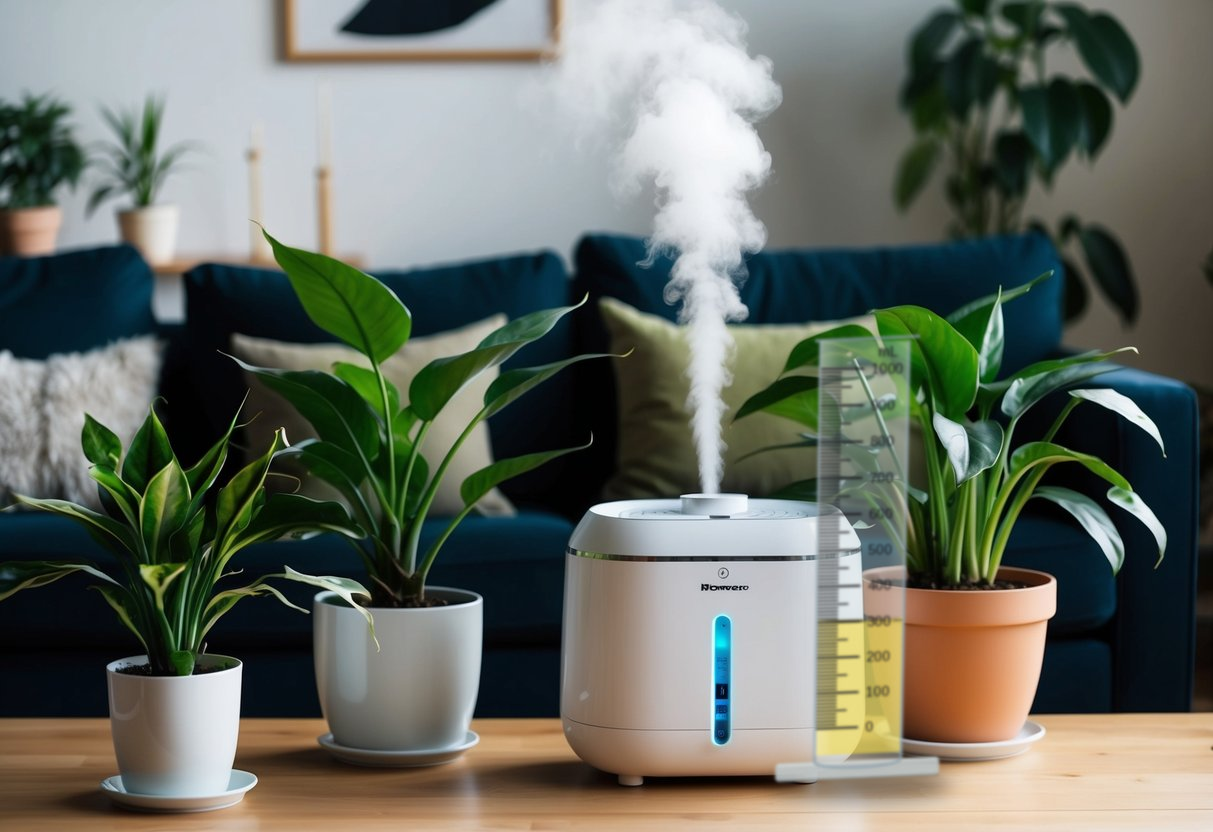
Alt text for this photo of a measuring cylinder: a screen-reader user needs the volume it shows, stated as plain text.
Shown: 300 mL
